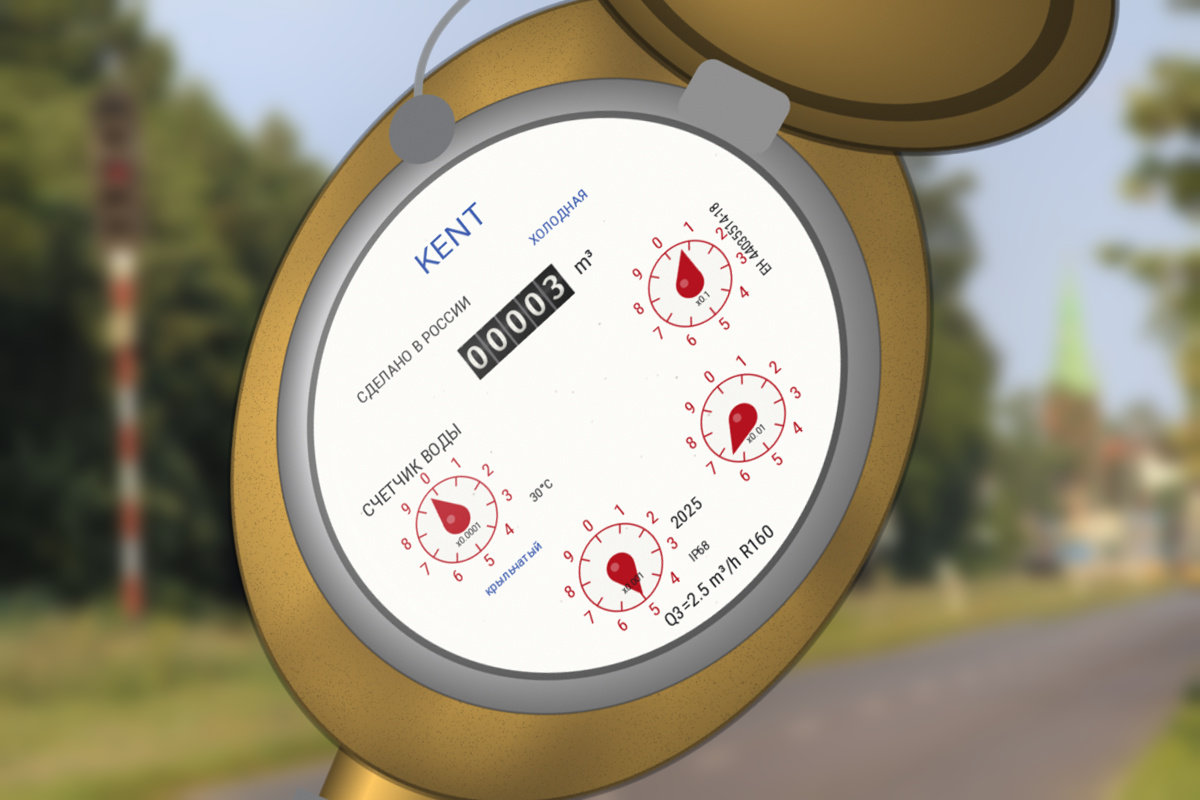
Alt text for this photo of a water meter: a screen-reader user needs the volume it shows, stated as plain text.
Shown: 3.0649 m³
